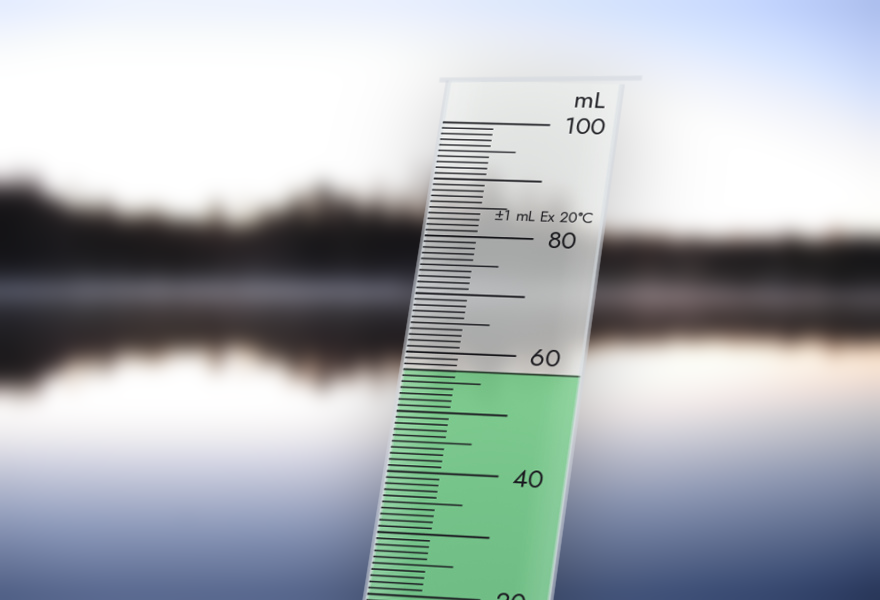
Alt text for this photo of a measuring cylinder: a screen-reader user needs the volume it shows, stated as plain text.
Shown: 57 mL
